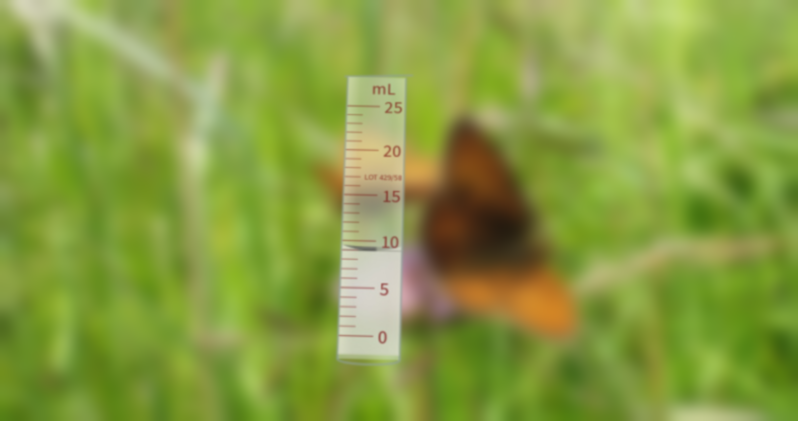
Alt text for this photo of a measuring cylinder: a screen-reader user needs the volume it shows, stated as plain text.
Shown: 9 mL
